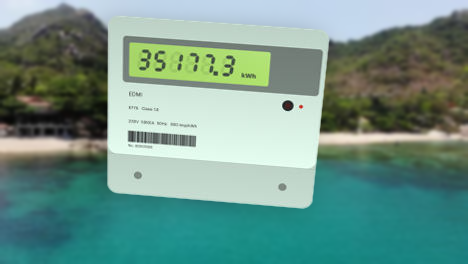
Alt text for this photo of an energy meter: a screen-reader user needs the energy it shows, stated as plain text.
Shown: 35177.3 kWh
